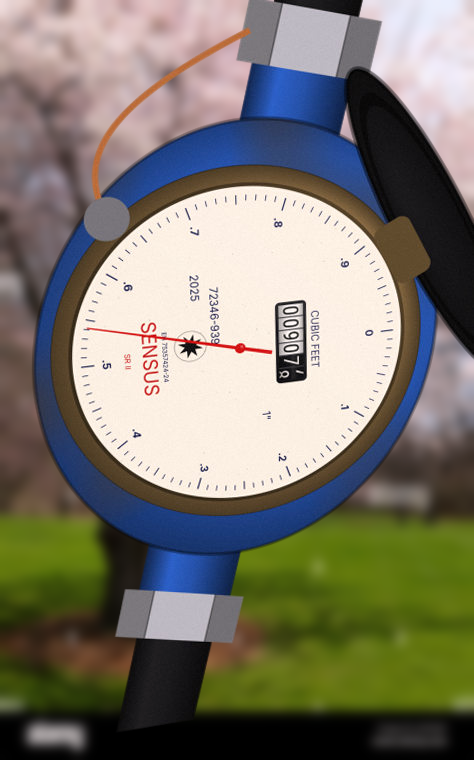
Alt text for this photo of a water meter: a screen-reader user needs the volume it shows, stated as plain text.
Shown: 9077.54 ft³
